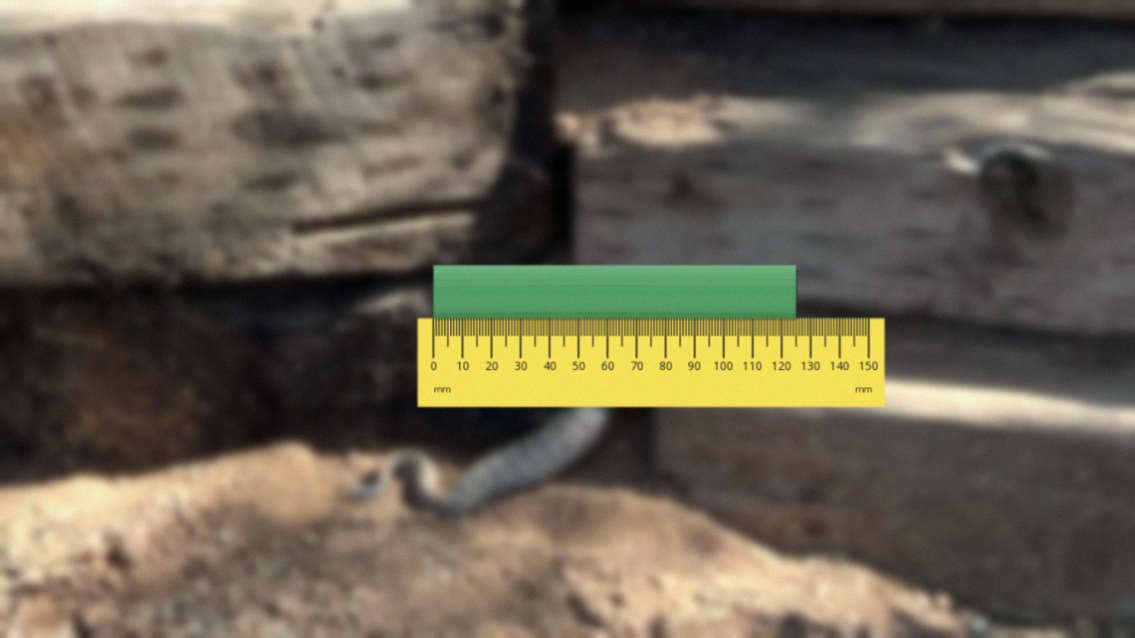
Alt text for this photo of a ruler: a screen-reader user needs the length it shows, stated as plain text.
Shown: 125 mm
